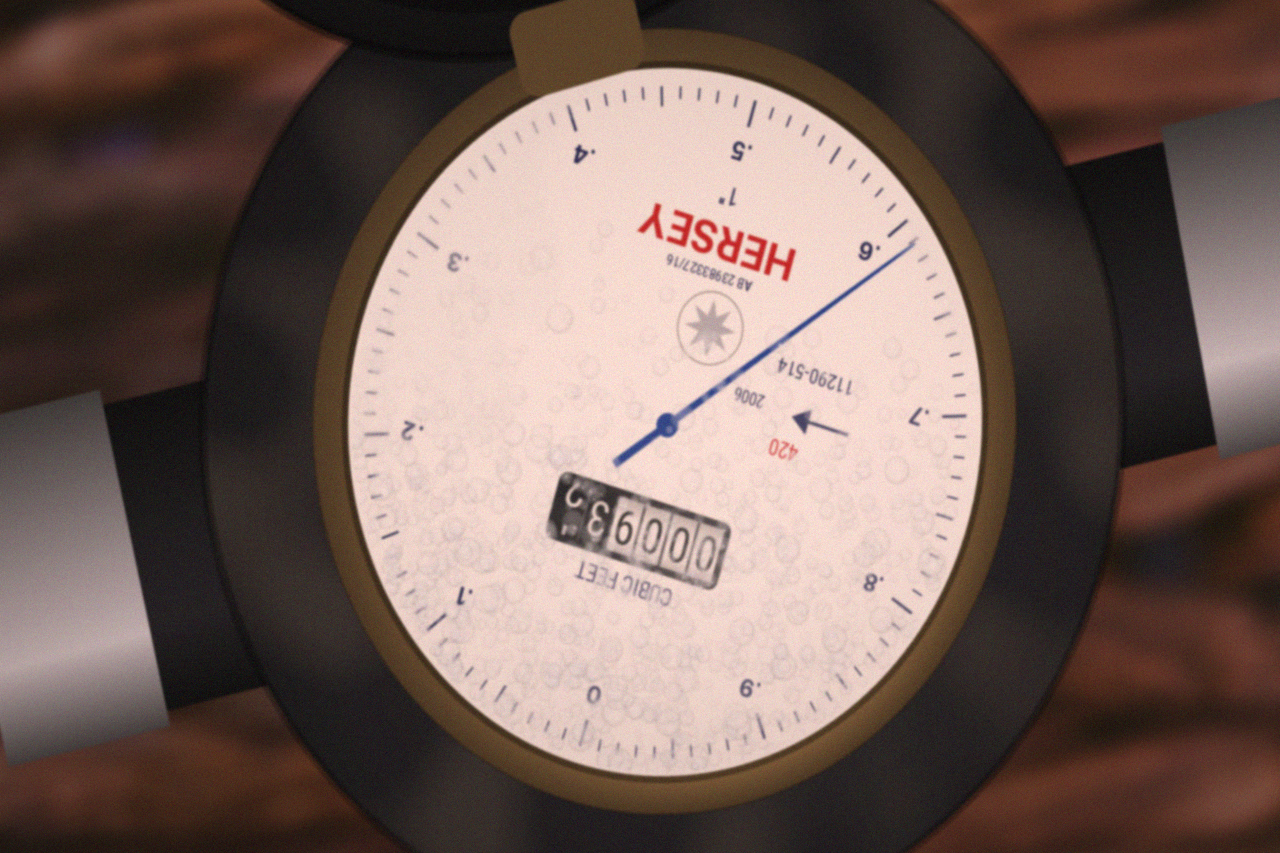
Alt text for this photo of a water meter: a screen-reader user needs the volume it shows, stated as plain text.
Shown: 931.61 ft³
